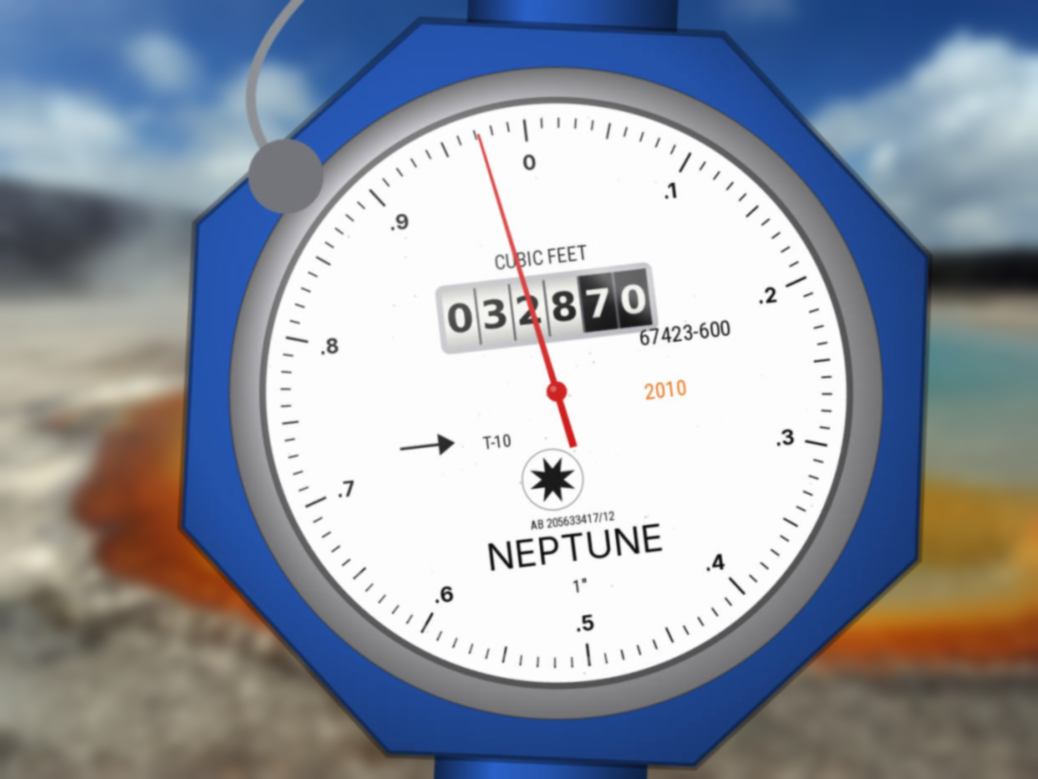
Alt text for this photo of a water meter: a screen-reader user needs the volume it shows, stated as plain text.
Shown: 32869.97 ft³
